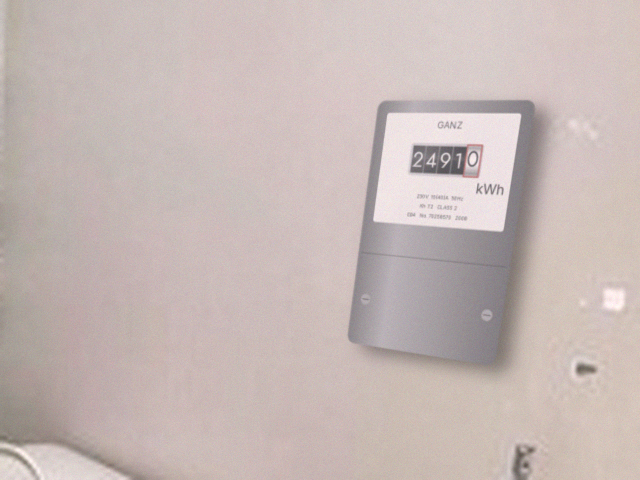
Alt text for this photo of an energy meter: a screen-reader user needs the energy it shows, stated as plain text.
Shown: 2491.0 kWh
